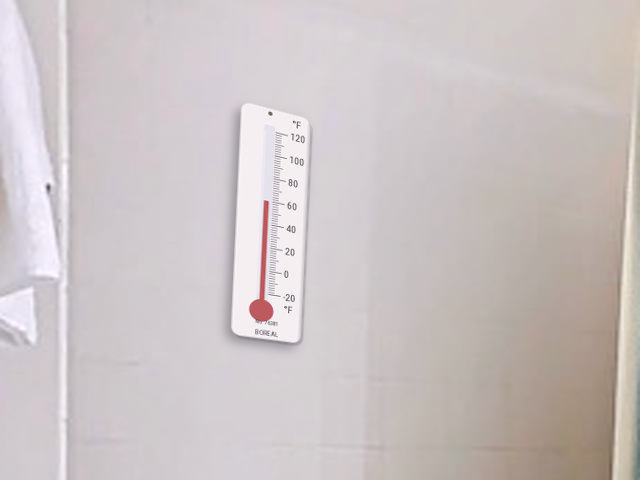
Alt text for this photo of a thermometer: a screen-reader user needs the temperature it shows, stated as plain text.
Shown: 60 °F
